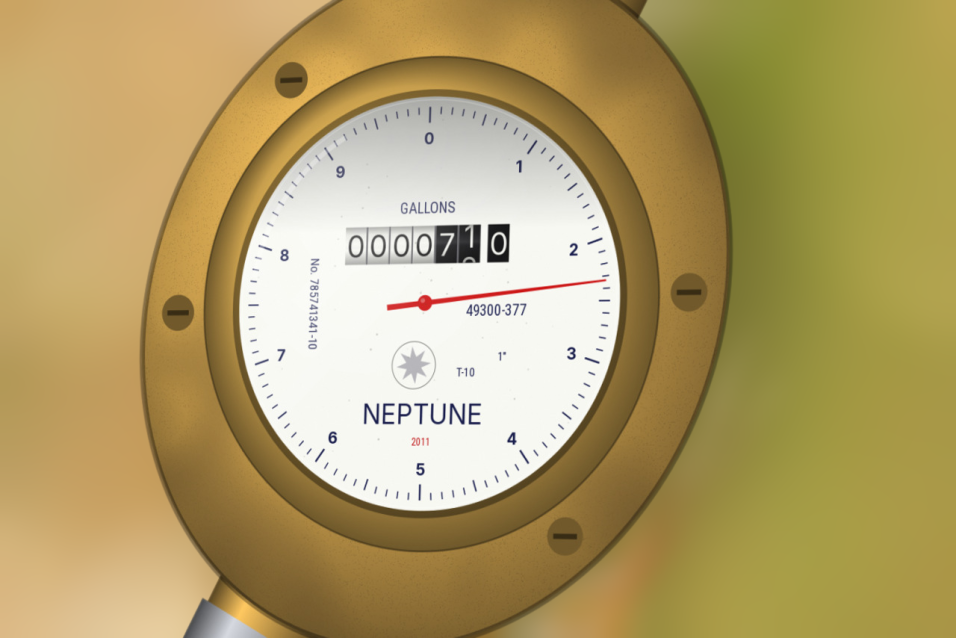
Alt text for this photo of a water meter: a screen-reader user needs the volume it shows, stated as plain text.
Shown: 712.3 gal
